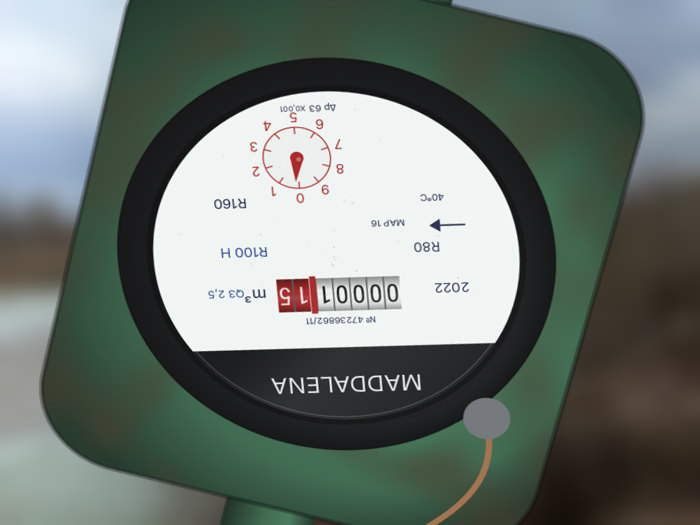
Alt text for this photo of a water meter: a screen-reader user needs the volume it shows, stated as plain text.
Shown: 1.150 m³
